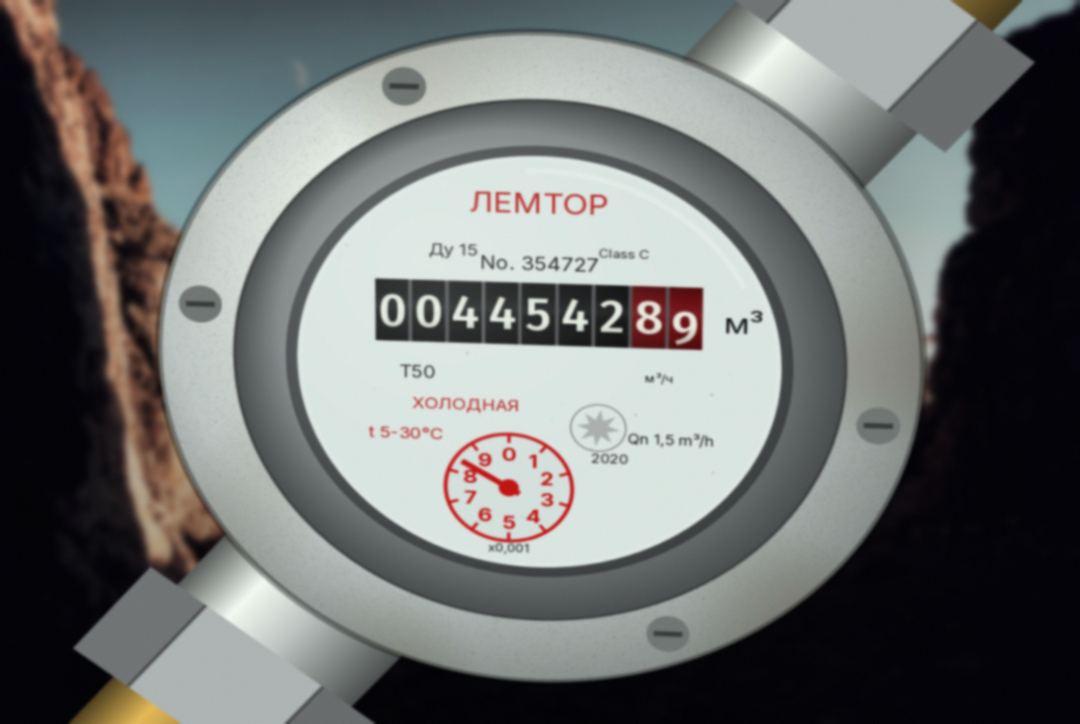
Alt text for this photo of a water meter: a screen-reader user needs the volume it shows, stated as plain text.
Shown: 44542.888 m³
